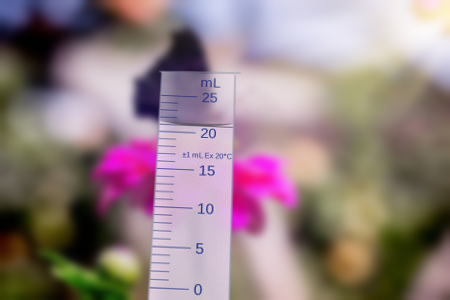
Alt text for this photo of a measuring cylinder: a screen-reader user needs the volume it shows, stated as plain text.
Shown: 21 mL
